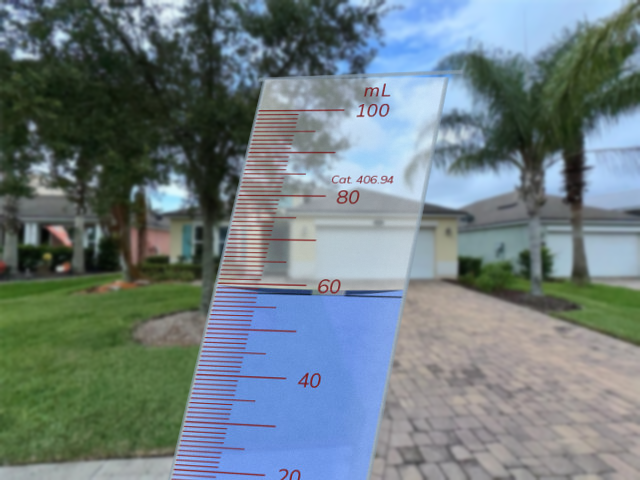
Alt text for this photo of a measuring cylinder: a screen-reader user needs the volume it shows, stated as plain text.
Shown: 58 mL
